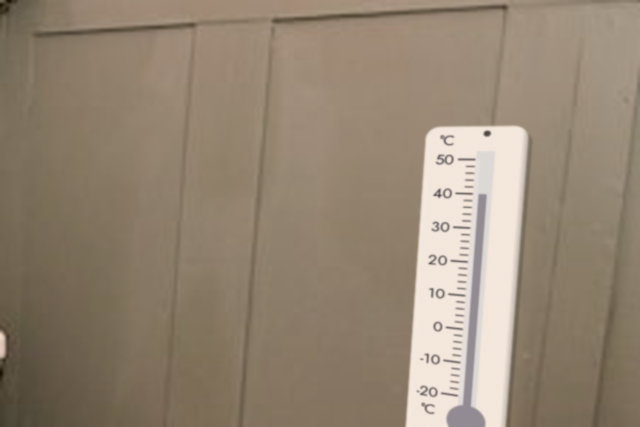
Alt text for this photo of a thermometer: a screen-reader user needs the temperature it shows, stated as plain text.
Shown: 40 °C
